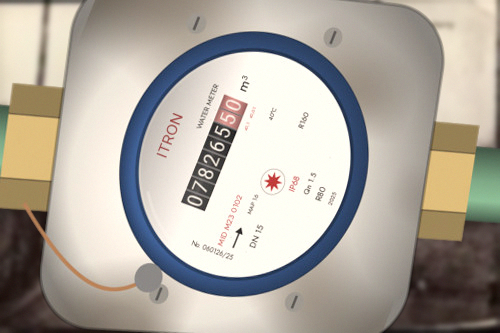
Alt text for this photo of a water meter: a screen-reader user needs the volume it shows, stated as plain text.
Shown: 78265.50 m³
